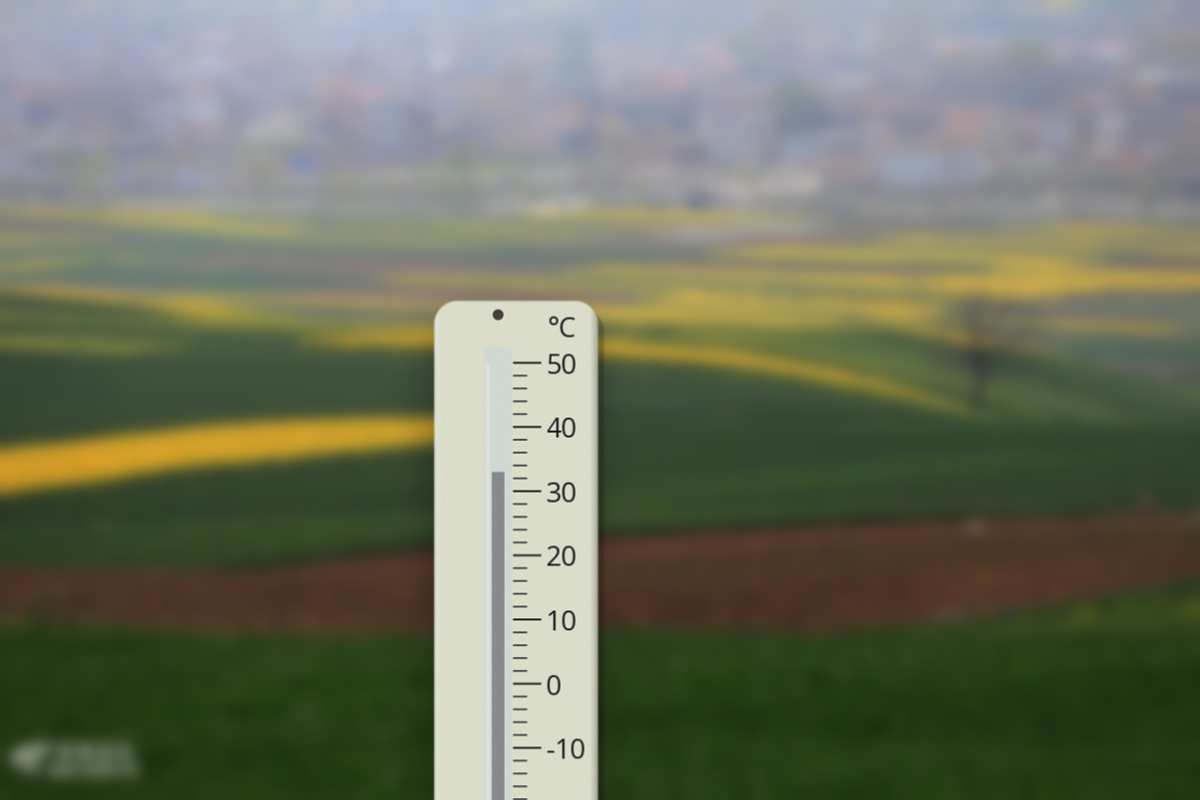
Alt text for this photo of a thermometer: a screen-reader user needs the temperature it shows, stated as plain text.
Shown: 33 °C
